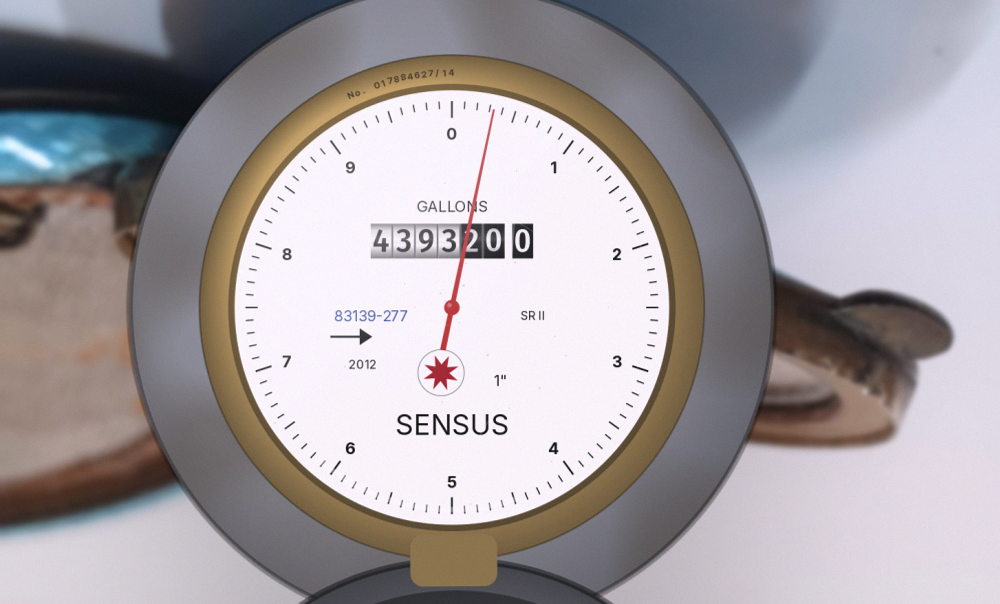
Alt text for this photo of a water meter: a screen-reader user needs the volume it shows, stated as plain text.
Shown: 4393200.3 gal
